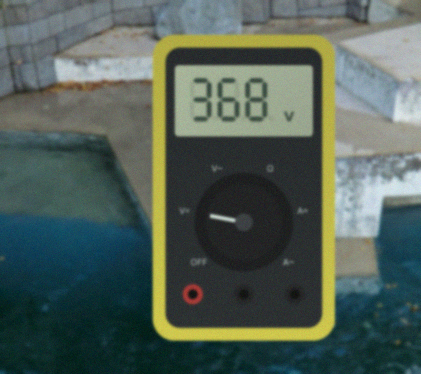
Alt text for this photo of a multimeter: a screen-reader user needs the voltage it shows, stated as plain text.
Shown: 368 V
